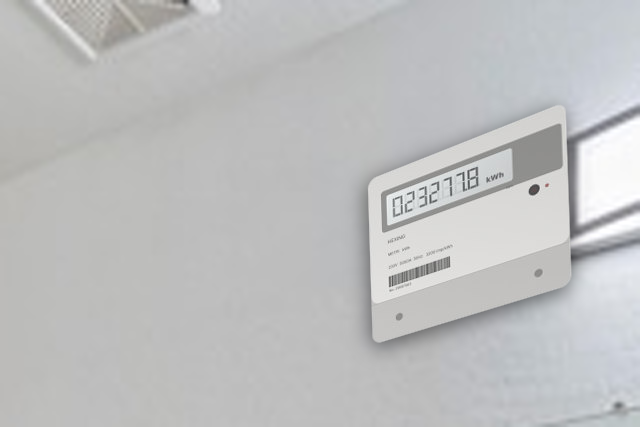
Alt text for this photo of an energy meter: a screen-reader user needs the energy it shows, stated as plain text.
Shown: 23277.8 kWh
